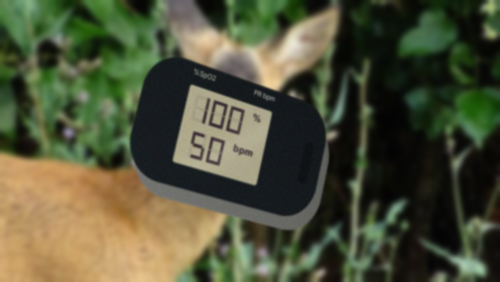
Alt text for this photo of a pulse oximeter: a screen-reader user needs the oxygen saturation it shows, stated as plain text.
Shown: 100 %
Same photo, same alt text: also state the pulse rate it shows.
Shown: 50 bpm
